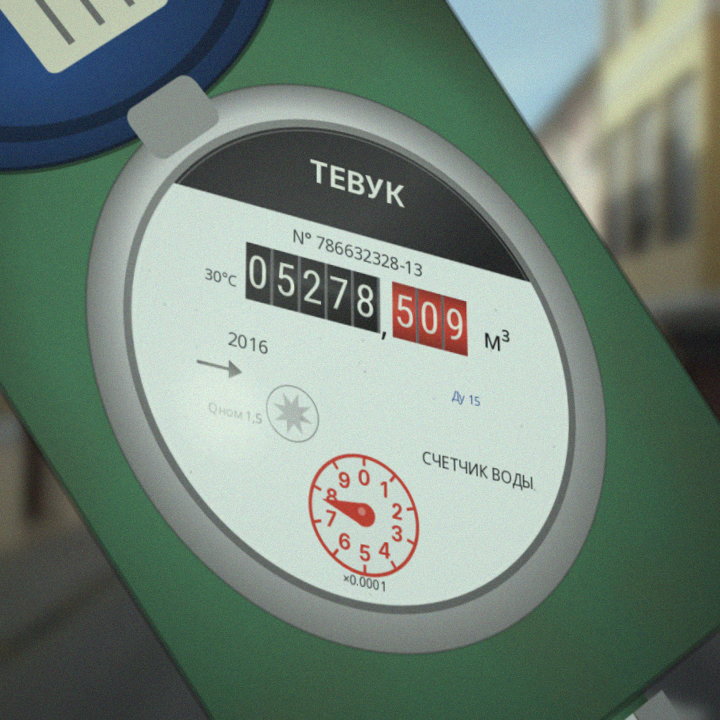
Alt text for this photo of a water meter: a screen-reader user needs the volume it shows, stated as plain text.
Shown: 5278.5097 m³
